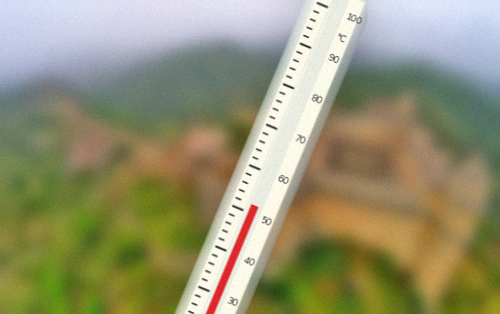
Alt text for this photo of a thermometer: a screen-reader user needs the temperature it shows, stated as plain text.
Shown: 52 °C
